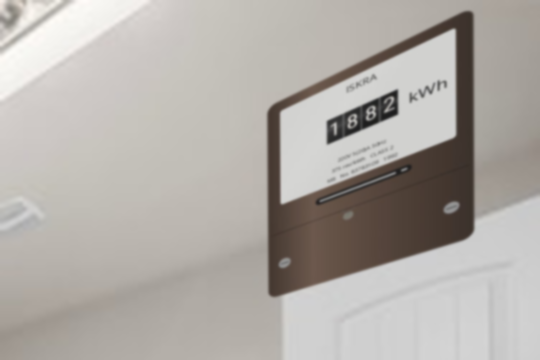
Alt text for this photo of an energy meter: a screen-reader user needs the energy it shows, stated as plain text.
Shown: 1882 kWh
